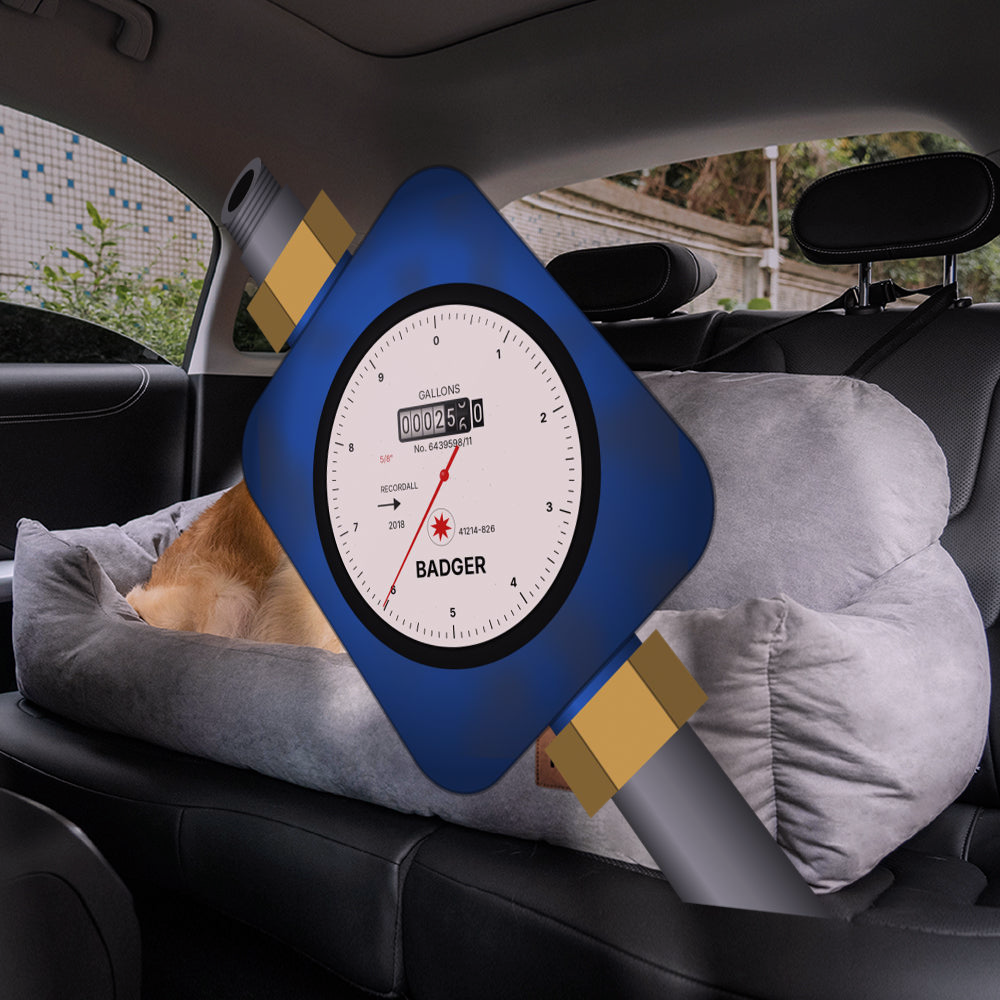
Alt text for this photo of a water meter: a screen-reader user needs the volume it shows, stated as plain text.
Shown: 2556.0 gal
